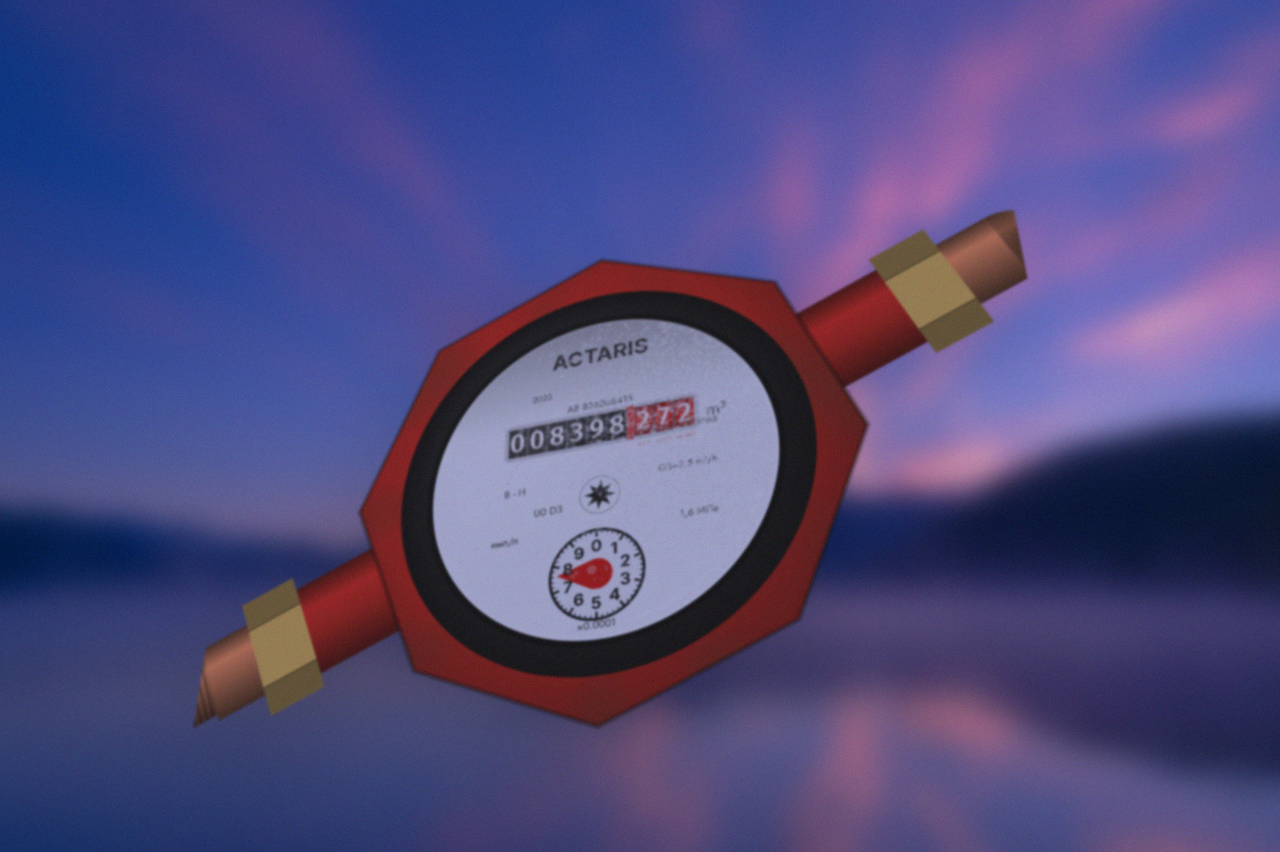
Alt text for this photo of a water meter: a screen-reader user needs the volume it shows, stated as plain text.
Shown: 8398.2727 m³
